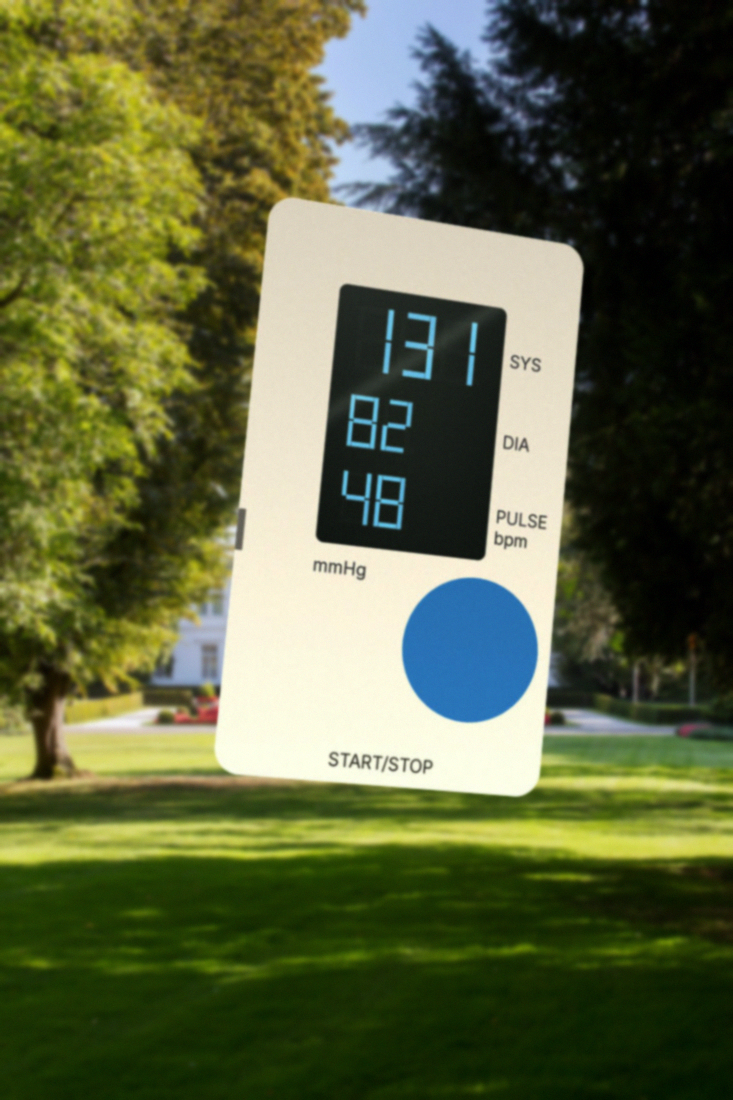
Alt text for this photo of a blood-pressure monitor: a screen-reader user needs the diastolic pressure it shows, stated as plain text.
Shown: 82 mmHg
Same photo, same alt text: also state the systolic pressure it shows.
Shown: 131 mmHg
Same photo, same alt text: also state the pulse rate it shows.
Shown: 48 bpm
